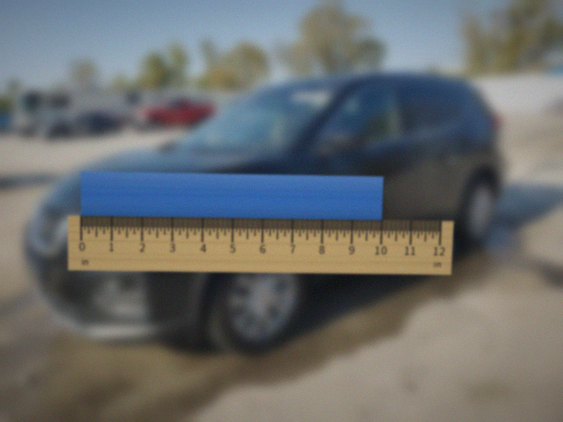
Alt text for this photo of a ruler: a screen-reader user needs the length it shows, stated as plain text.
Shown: 10 in
